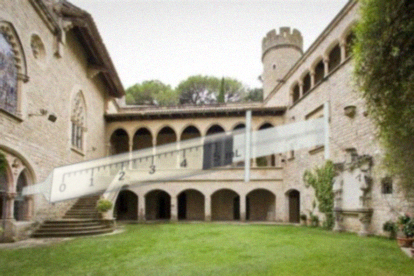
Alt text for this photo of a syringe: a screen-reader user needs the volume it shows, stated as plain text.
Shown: 4.6 mL
